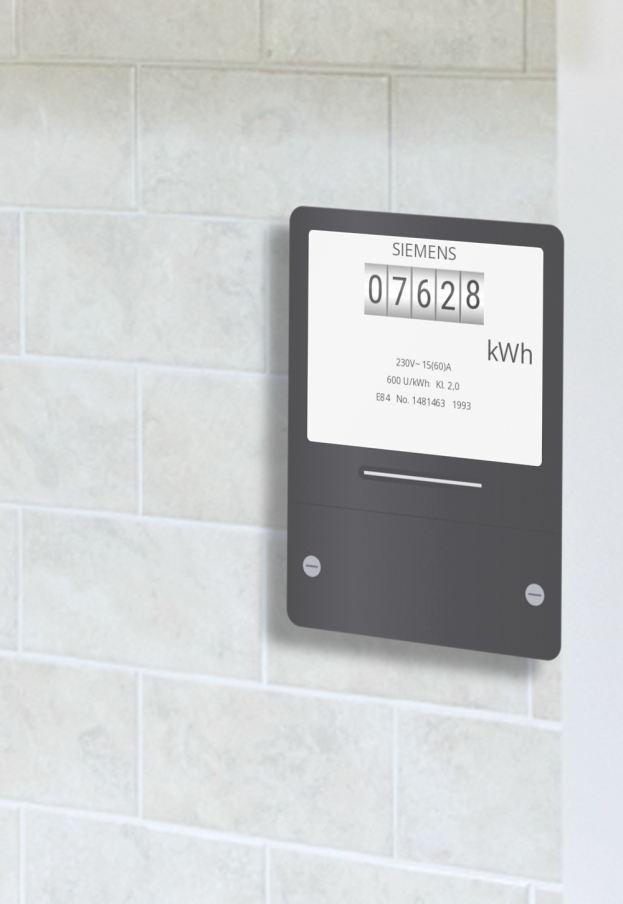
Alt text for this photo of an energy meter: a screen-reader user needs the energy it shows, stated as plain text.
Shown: 7628 kWh
